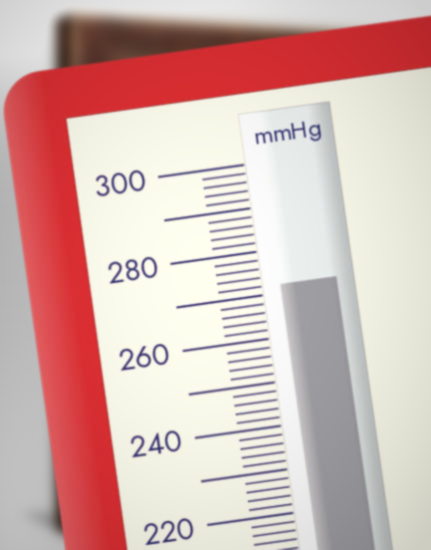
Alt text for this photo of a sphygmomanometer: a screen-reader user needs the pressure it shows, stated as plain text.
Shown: 272 mmHg
